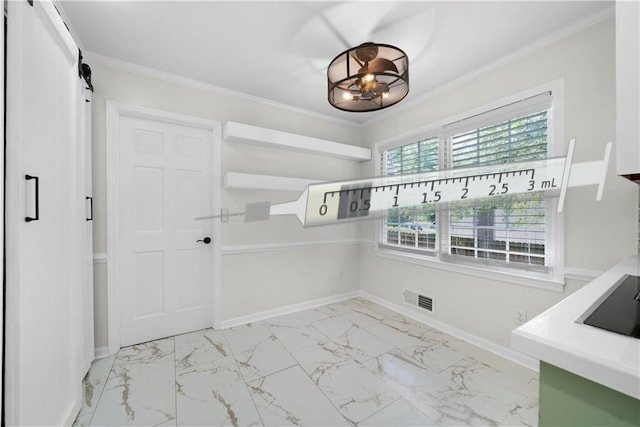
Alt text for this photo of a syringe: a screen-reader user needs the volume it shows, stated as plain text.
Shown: 0.2 mL
